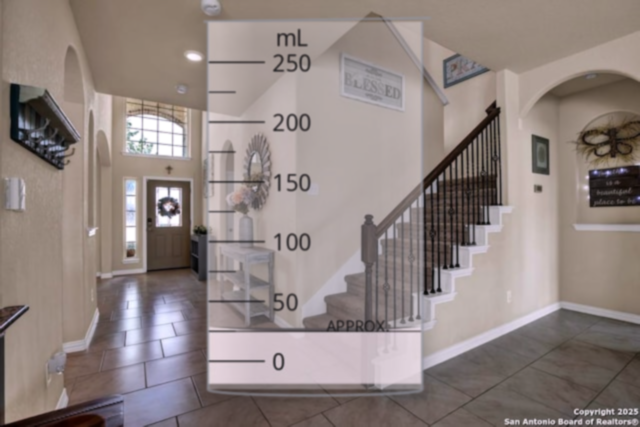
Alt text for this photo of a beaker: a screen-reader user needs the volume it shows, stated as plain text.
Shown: 25 mL
